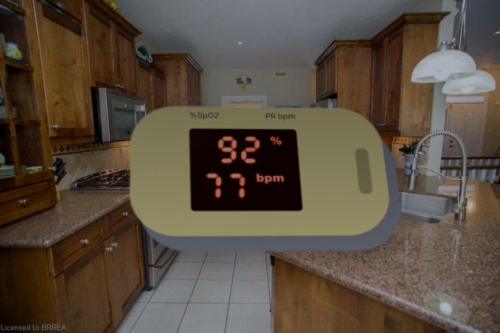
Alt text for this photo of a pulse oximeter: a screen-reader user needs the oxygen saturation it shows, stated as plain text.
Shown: 92 %
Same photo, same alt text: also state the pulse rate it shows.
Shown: 77 bpm
